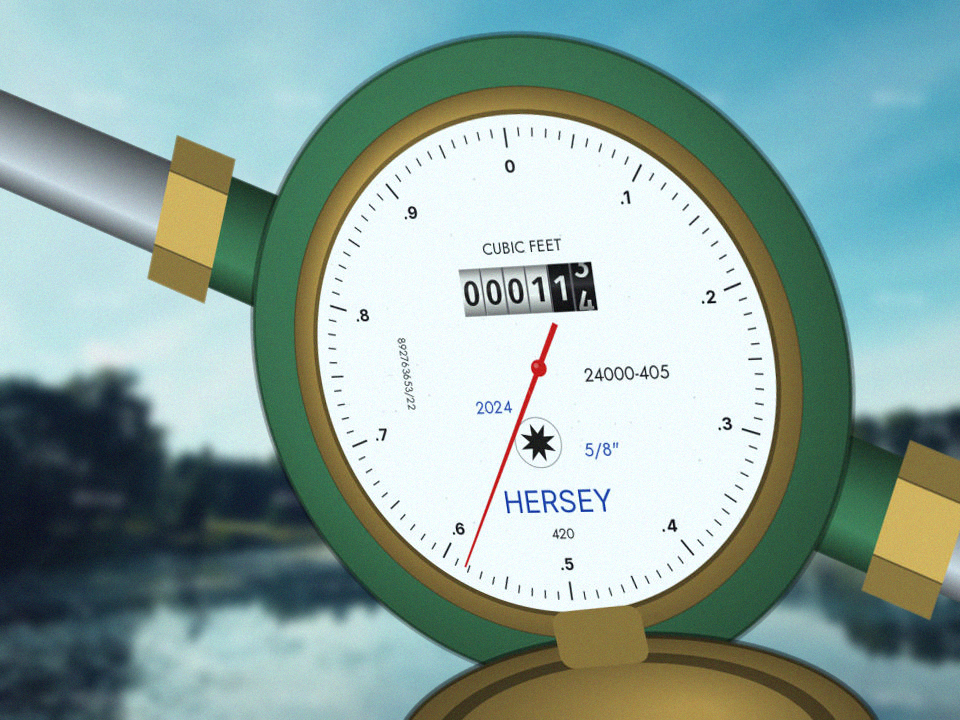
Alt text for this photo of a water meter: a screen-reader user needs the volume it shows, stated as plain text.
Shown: 113.58 ft³
